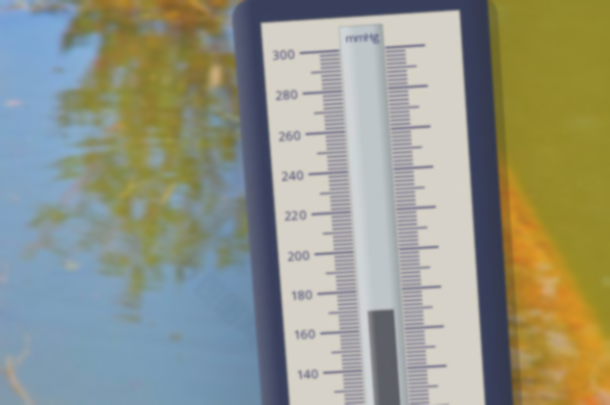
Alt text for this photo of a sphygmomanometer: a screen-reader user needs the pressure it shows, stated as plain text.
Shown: 170 mmHg
